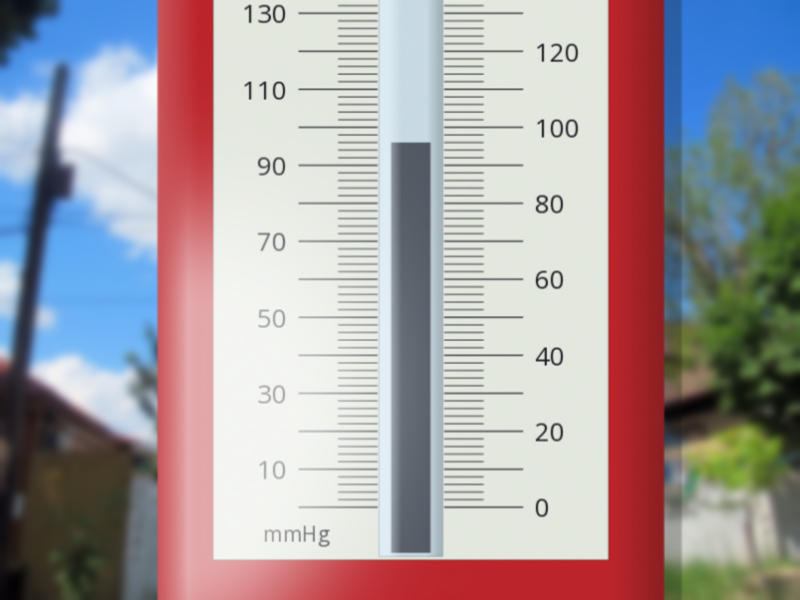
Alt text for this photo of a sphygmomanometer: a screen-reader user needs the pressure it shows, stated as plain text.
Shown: 96 mmHg
